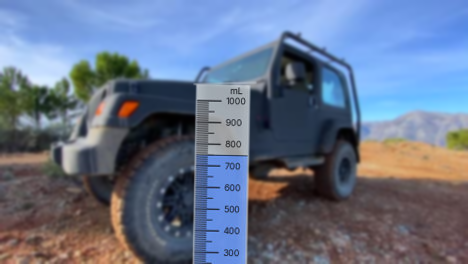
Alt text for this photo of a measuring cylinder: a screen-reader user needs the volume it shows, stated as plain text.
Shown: 750 mL
